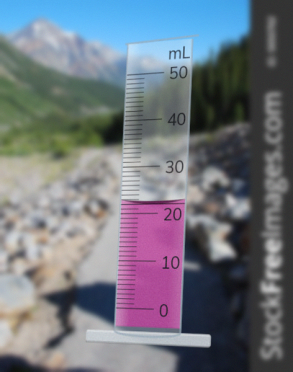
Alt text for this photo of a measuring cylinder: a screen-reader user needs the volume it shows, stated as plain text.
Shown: 22 mL
